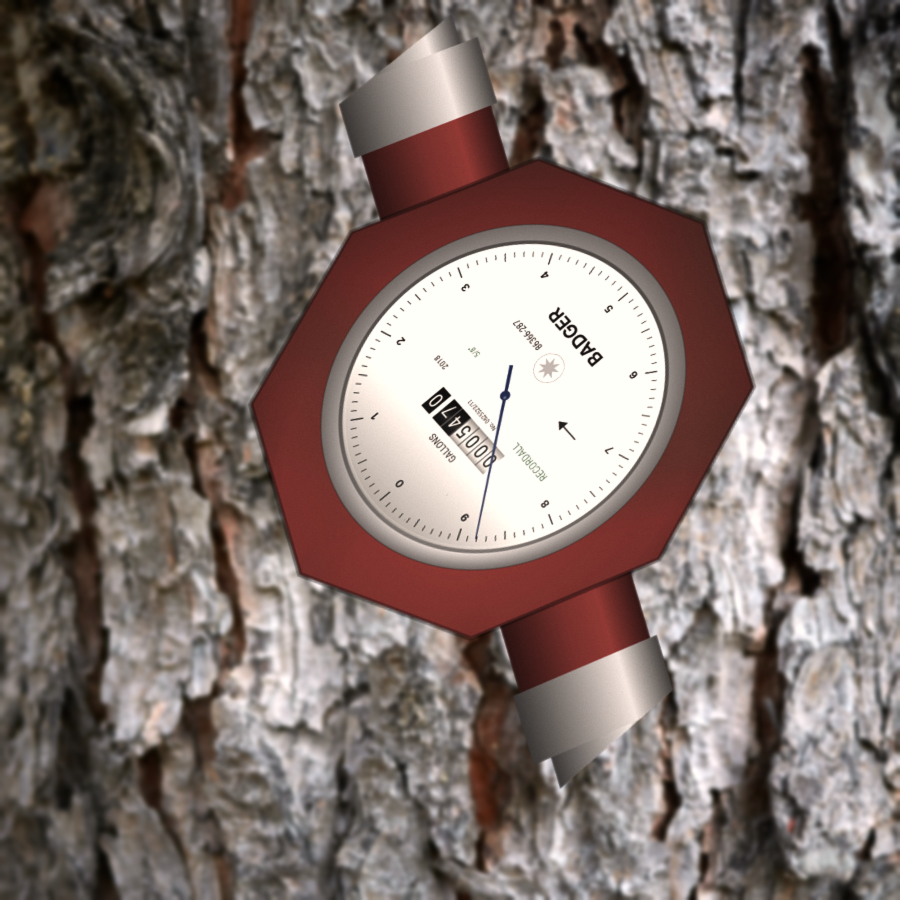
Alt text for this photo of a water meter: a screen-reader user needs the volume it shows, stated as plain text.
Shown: 5468.8 gal
